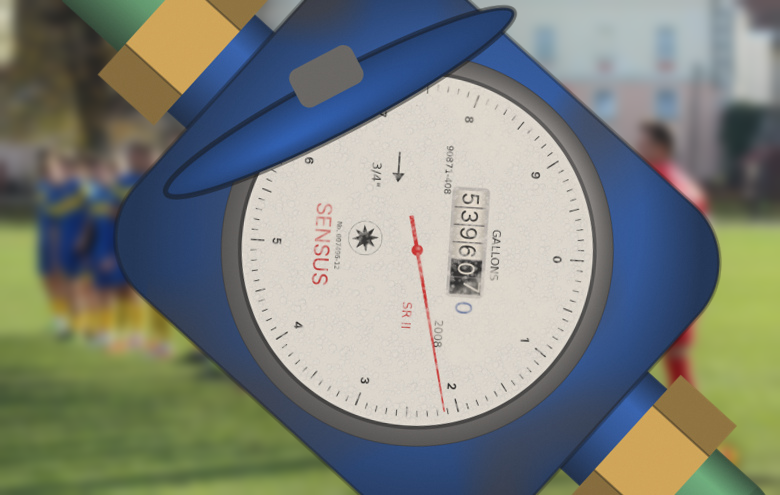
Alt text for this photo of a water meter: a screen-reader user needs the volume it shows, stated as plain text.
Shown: 5396072.1 gal
